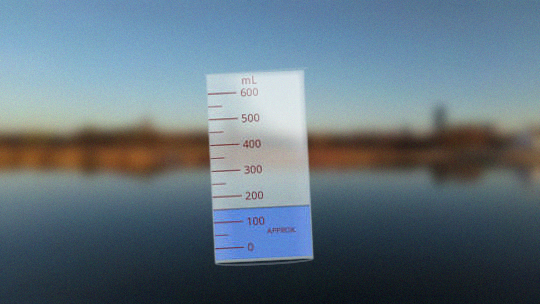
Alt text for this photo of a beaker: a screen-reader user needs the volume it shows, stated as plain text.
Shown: 150 mL
